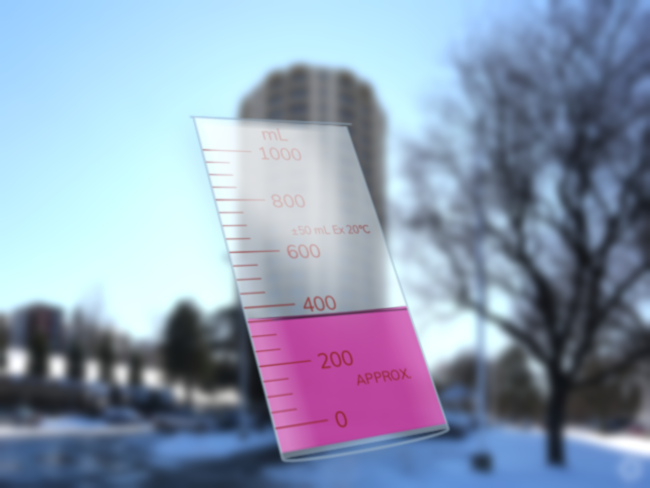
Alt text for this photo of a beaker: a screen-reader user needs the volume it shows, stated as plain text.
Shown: 350 mL
